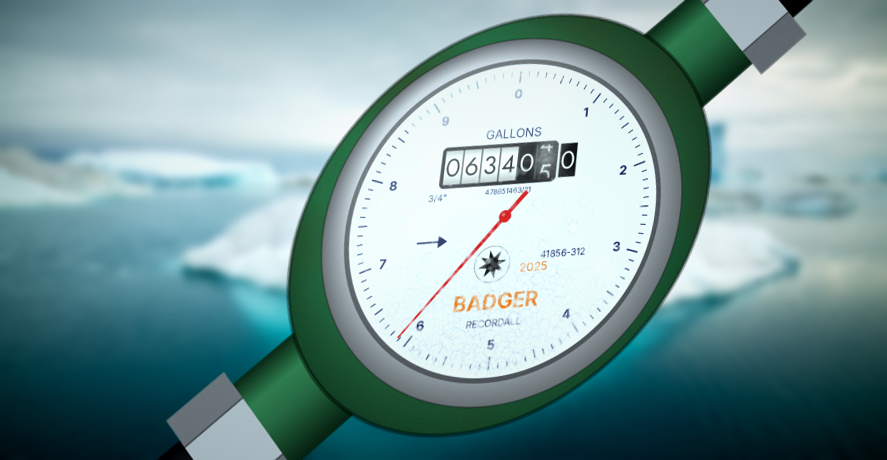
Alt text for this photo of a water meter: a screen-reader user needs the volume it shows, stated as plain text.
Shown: 634046.1 gal
